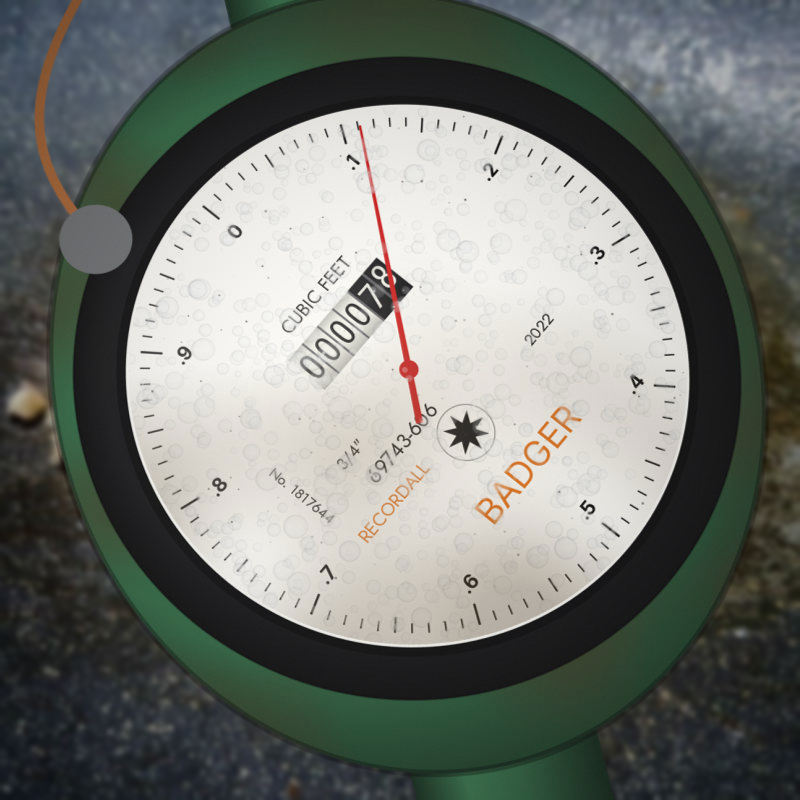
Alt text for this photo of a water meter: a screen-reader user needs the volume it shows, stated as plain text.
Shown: 78.11 ft³
